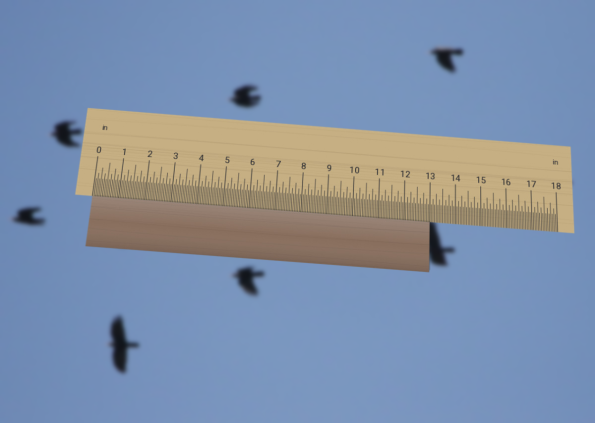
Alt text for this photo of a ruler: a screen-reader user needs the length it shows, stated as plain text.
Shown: 13 in
